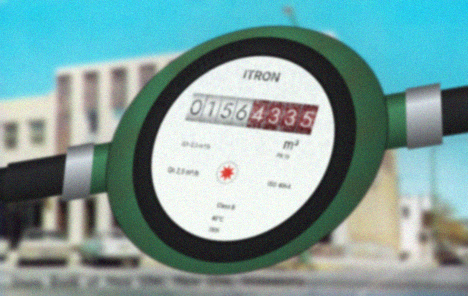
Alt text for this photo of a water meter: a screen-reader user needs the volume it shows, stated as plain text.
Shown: 156.4335 m³
